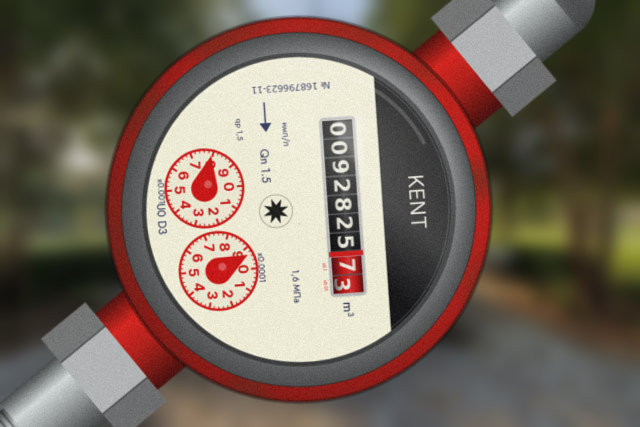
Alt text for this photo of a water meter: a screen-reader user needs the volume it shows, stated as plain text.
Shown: 92825.7279 m³
